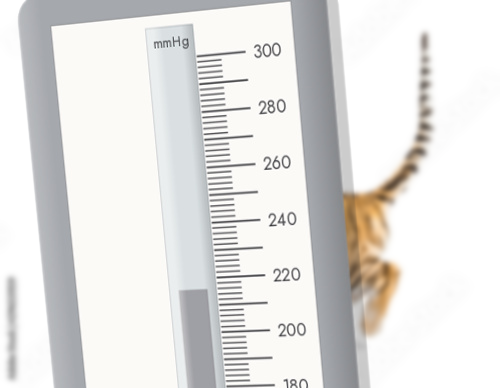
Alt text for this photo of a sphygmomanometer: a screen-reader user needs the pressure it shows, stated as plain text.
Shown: 216 mmHg
